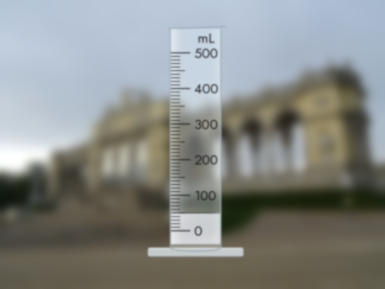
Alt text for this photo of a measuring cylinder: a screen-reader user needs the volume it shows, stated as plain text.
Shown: 50 mL
